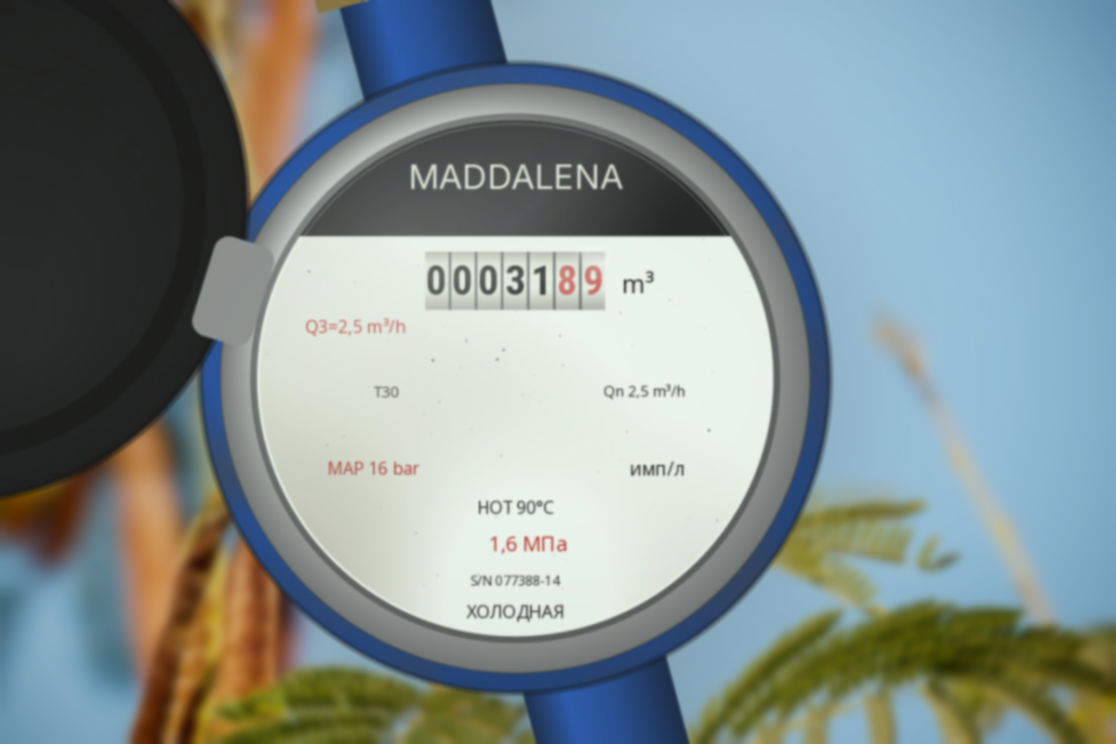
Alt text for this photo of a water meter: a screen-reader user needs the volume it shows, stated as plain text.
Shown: 31.89 m³
